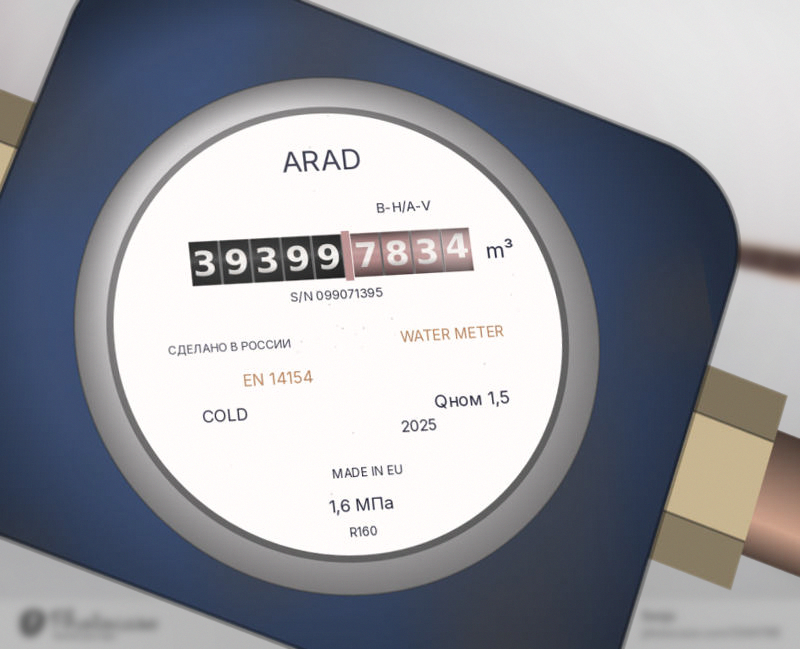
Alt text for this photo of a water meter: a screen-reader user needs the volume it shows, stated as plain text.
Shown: 39399.7834 m³
